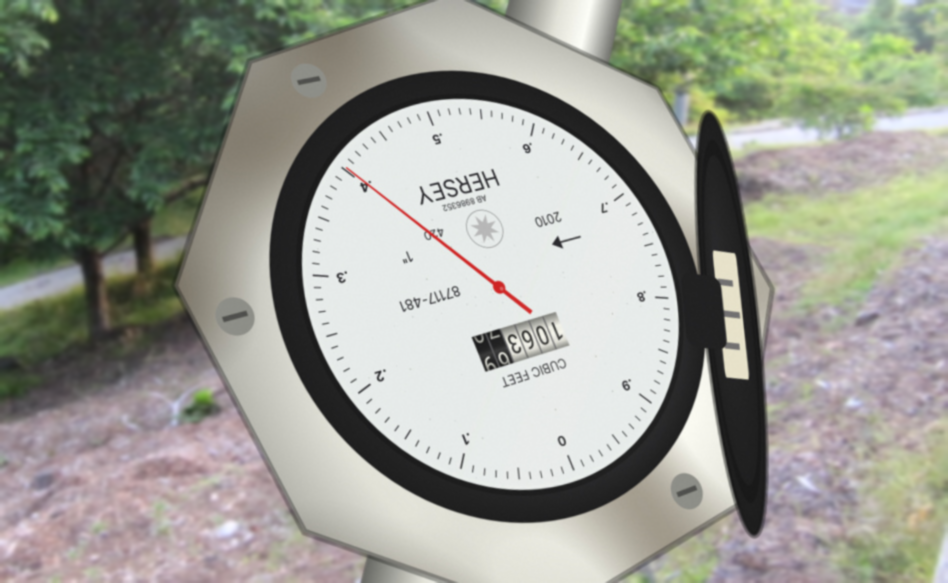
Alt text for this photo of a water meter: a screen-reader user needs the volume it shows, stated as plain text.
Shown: 106369.40 ft³
